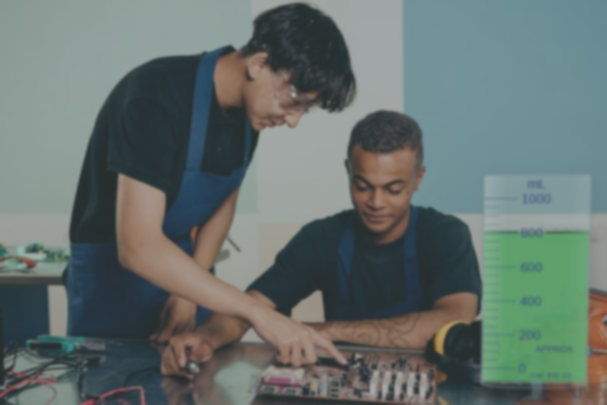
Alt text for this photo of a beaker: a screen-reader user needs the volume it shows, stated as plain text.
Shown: 800 mL
